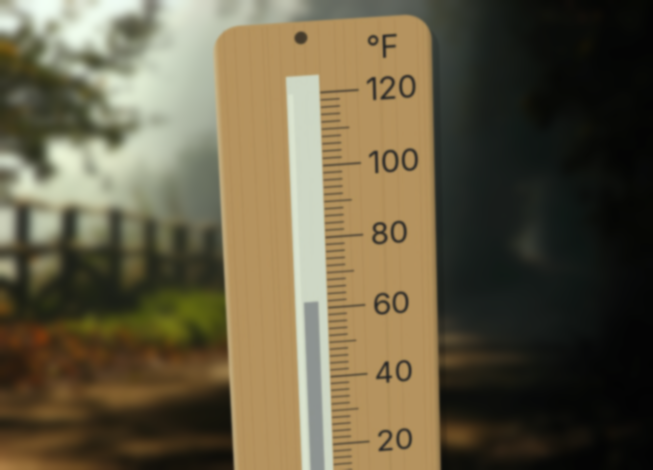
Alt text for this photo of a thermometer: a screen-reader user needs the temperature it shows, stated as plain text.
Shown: 62 °F
